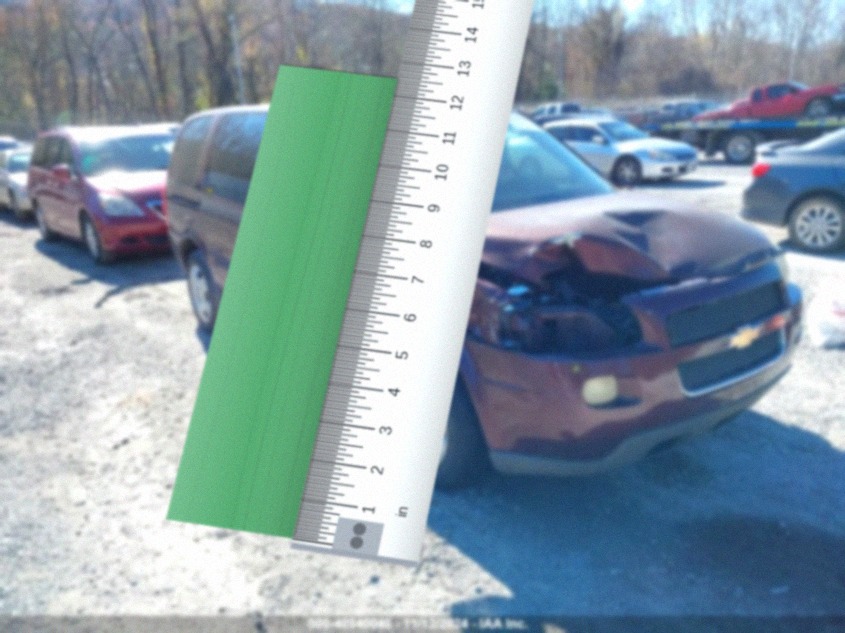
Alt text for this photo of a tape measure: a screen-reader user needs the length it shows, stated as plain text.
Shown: 12.5 in
